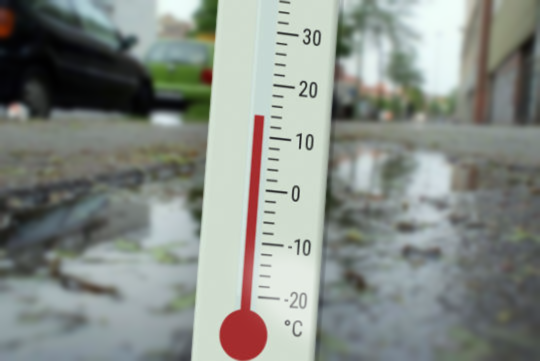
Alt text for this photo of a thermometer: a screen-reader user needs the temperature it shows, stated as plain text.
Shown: 14 °C
